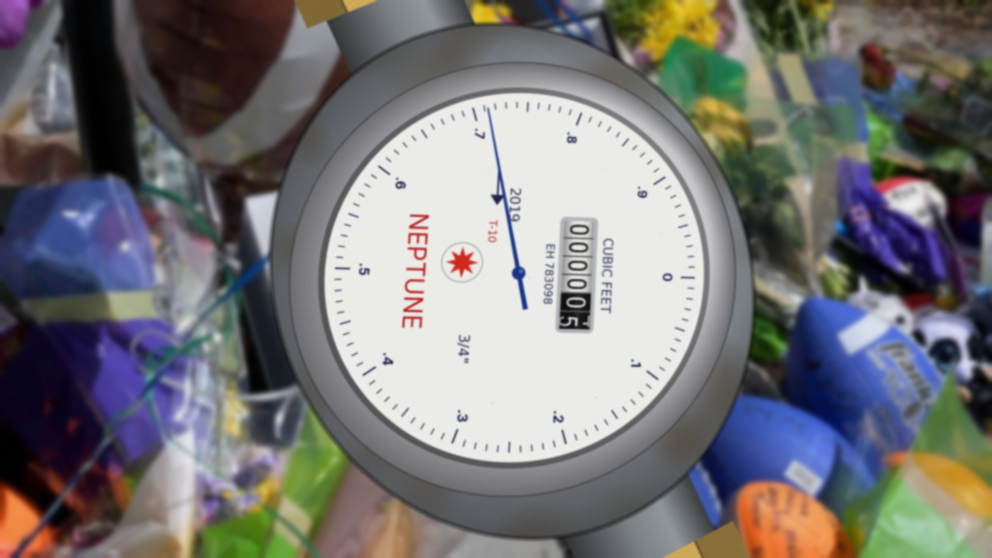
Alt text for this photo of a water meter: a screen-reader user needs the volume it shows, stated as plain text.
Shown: 4.71 ft³
